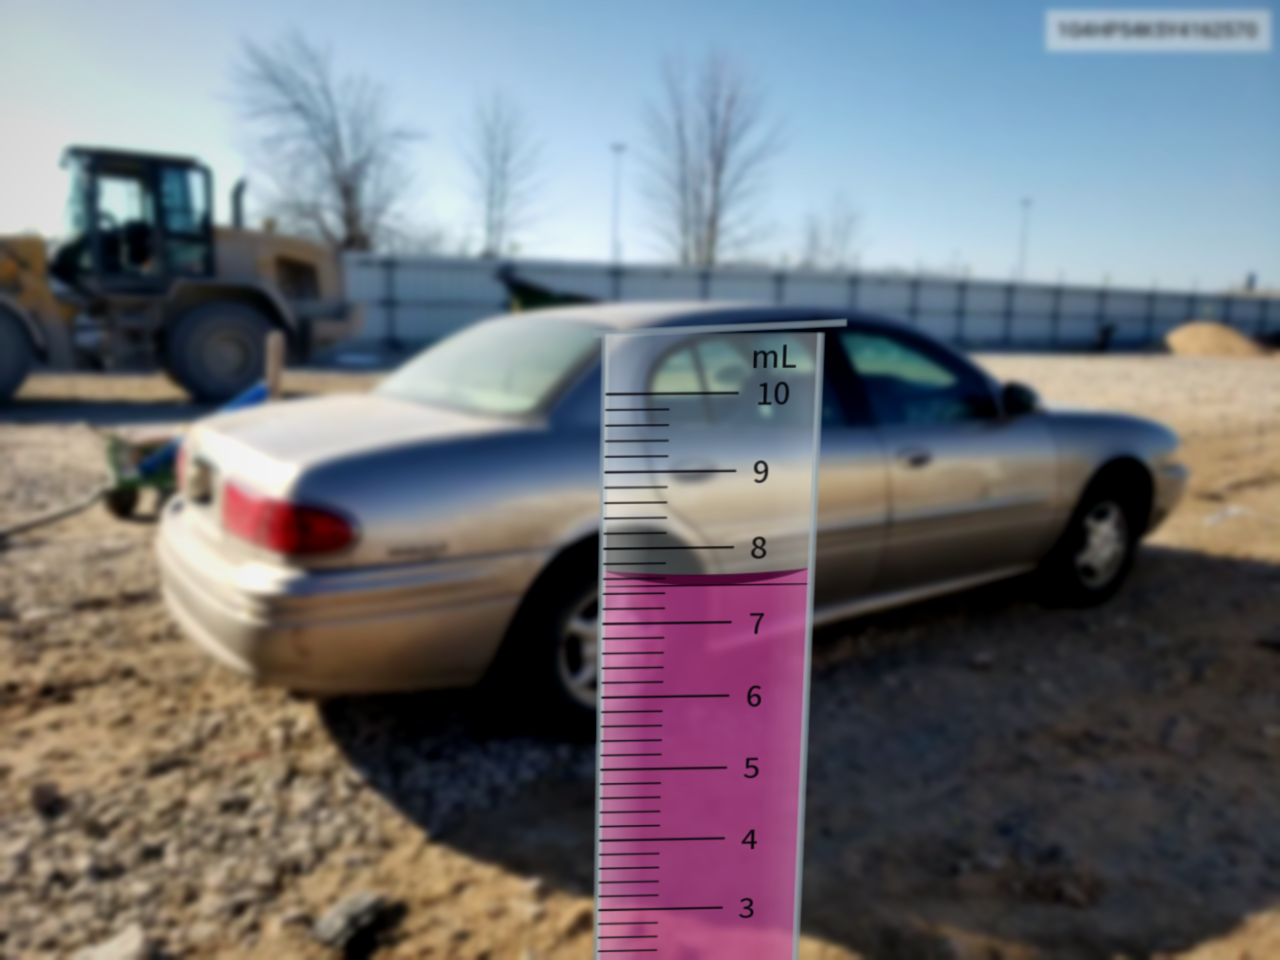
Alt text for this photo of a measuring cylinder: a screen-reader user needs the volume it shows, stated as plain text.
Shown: 7.5 mL
